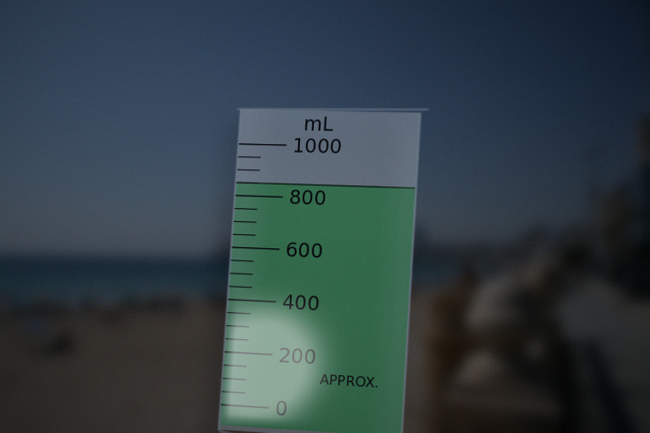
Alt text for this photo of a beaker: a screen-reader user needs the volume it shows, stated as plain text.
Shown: 850 mL
